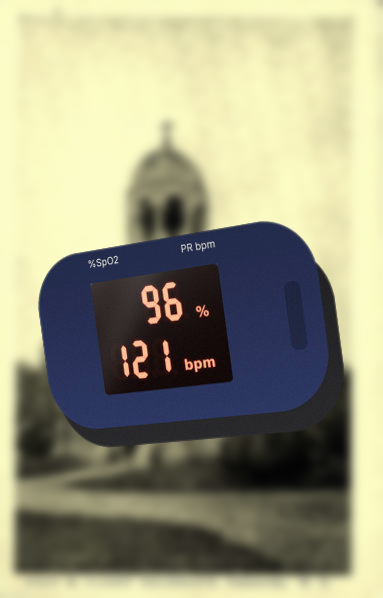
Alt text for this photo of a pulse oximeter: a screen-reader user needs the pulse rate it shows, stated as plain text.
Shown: 121 bpm
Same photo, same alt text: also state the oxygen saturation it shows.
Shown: 96 %
